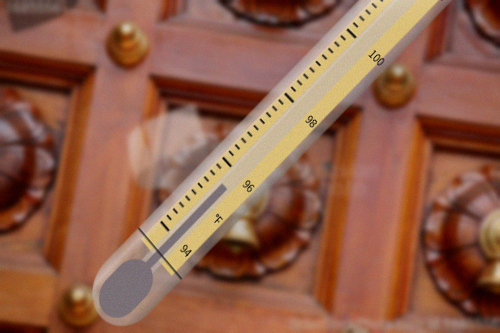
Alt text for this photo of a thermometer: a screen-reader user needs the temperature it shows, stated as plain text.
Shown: 95.6 °F
